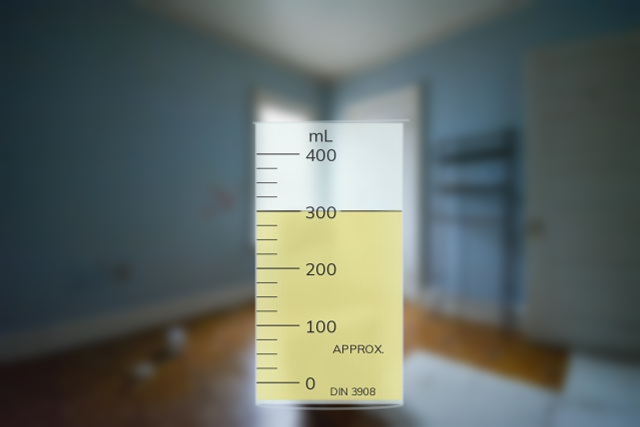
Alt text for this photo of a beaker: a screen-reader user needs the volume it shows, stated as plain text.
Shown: 300 mL
